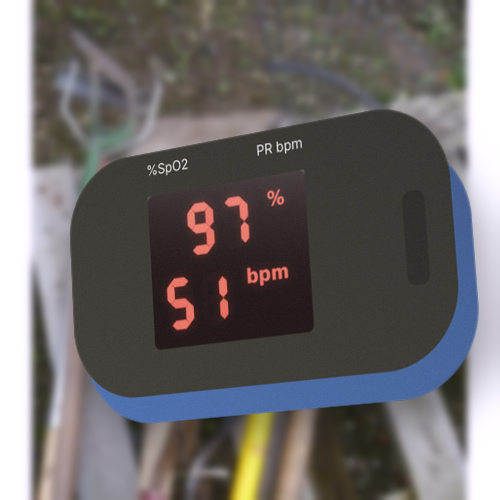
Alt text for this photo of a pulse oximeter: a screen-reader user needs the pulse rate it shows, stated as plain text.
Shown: 51 bpm
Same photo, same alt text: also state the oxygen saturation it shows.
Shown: 97 %
